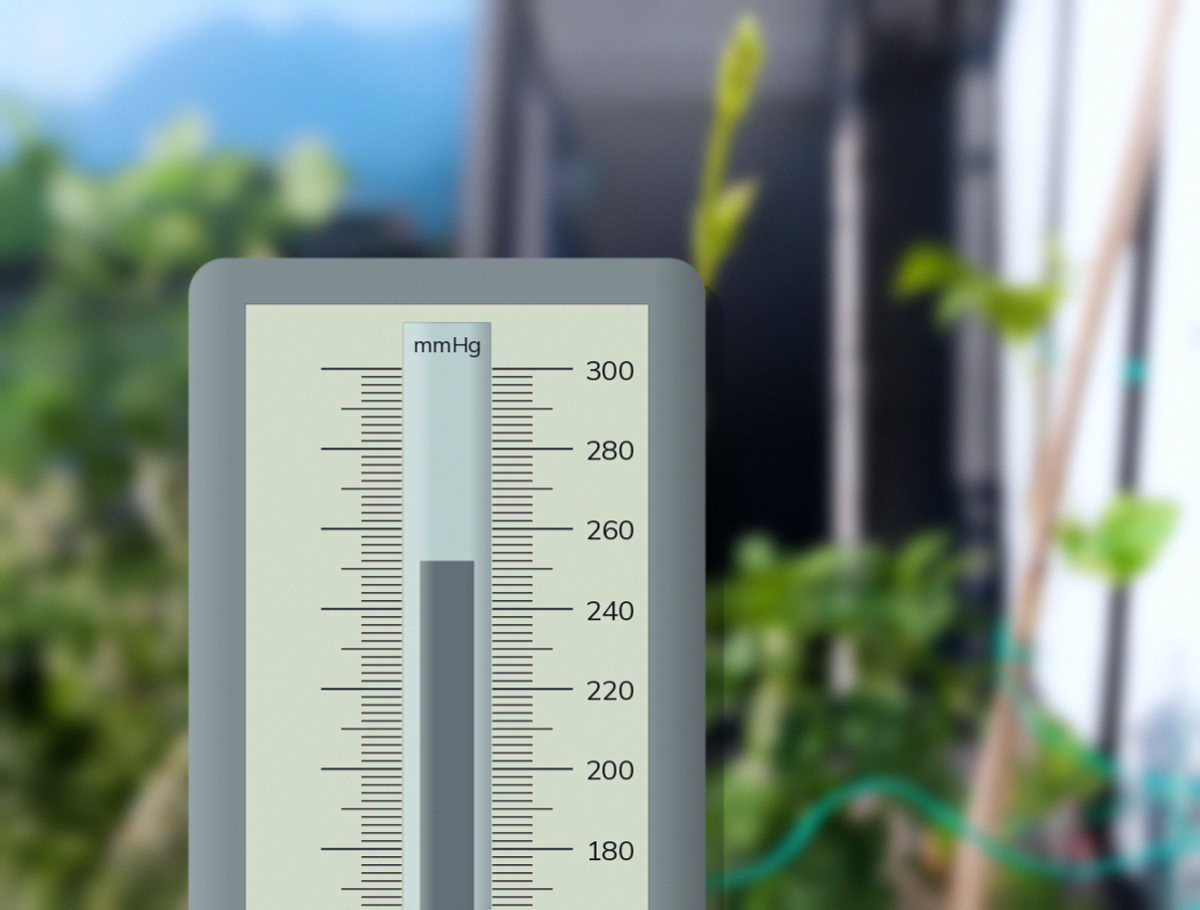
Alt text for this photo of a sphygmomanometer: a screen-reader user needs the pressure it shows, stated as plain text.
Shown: 252 mmHg
